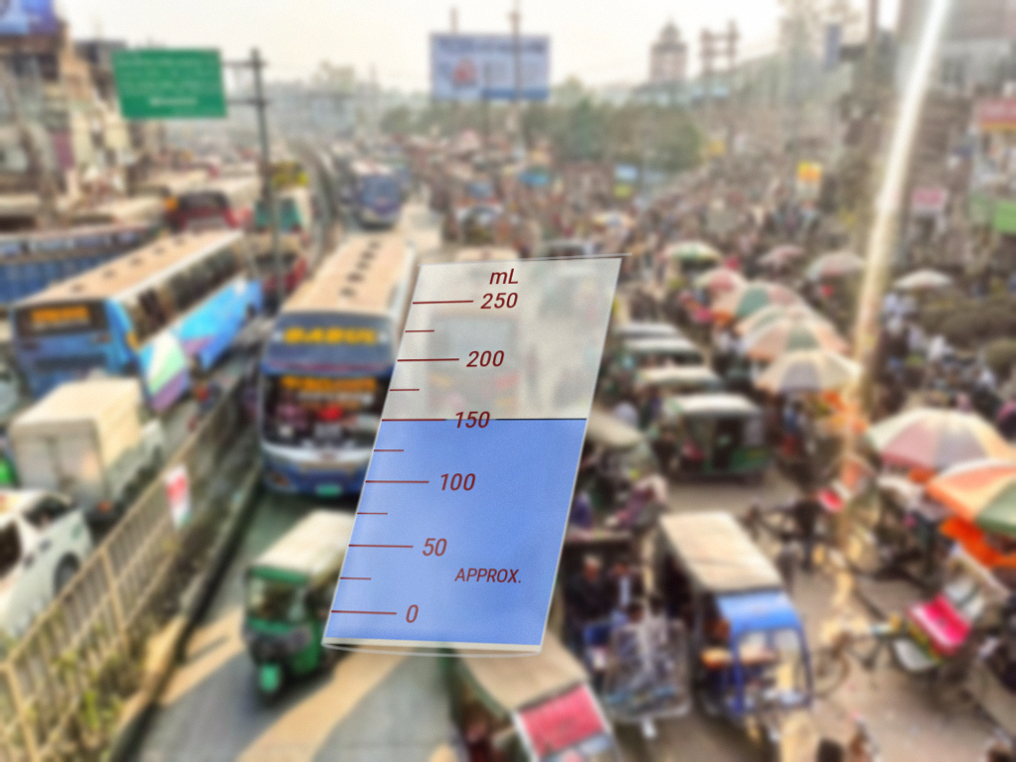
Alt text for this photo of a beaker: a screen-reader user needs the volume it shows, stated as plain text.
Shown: 150 mL
